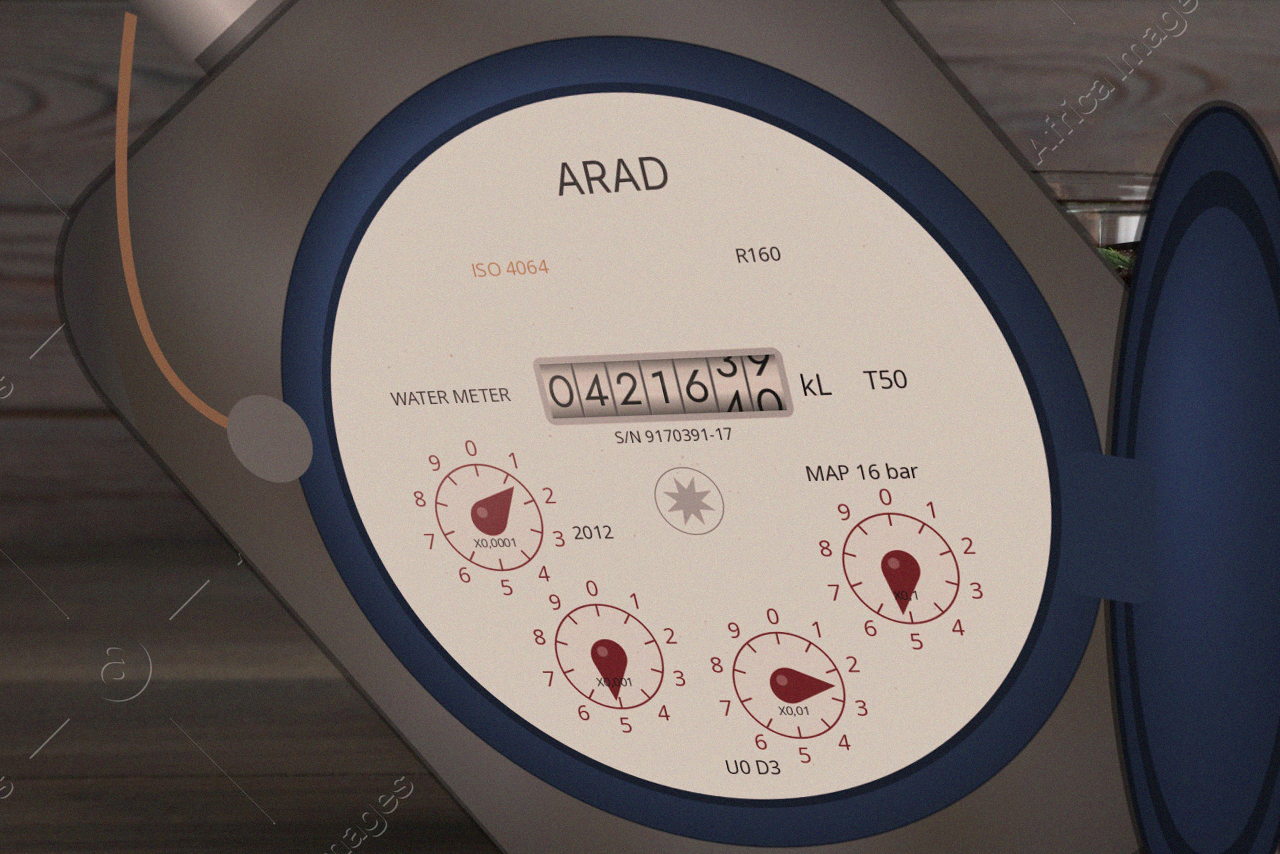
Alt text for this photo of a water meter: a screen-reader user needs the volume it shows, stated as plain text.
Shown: 421639.5251 kL
